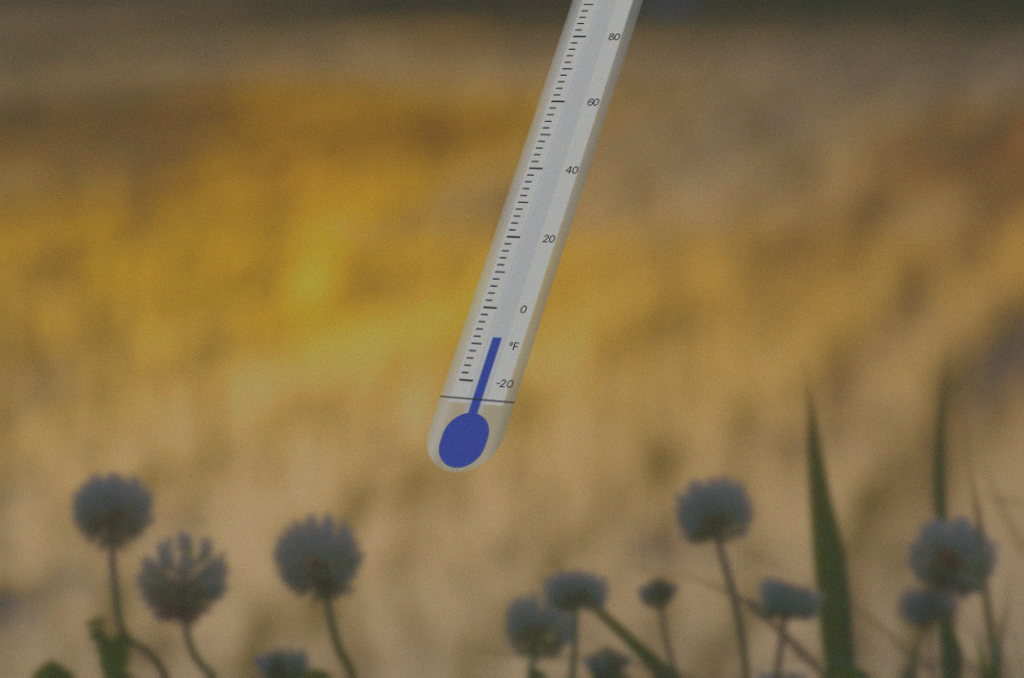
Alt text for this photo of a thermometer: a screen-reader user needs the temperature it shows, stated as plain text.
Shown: -8 °F
